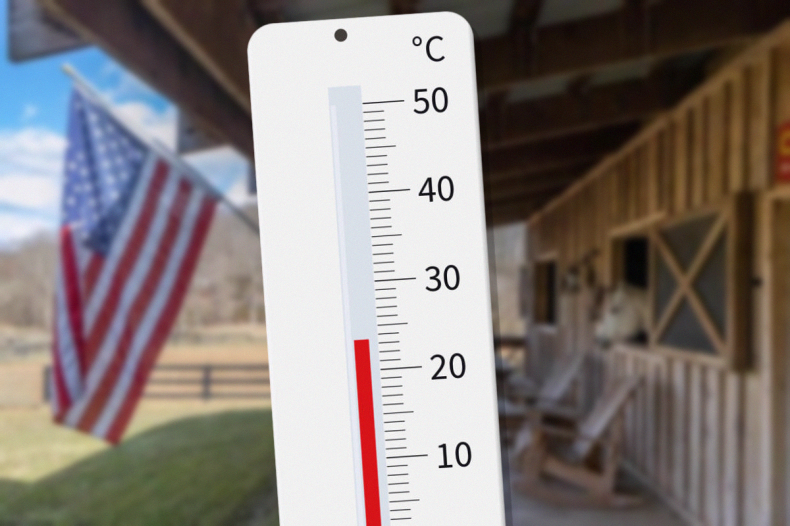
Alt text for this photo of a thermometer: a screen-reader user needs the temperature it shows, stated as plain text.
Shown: 23.5 °C
